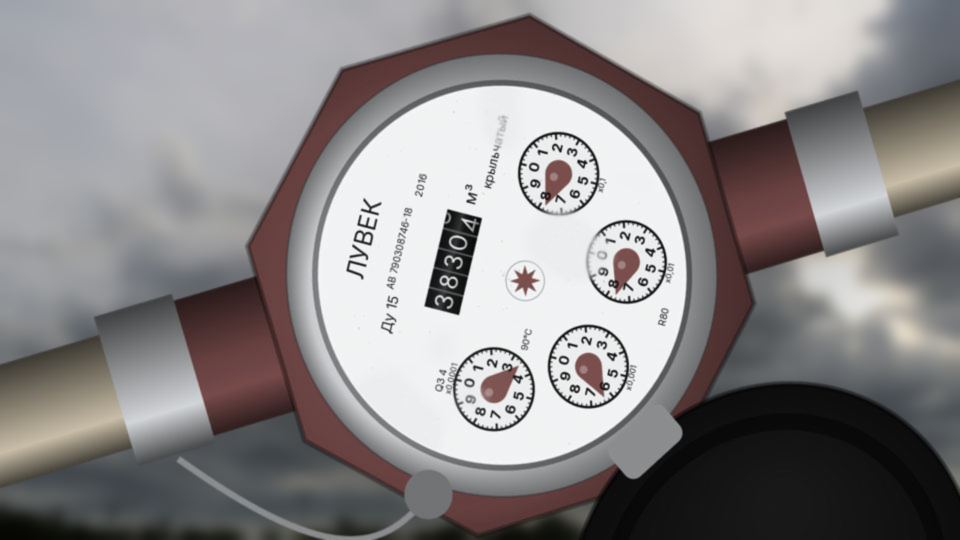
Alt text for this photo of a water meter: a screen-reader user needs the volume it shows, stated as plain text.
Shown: 38303.7763 m³
